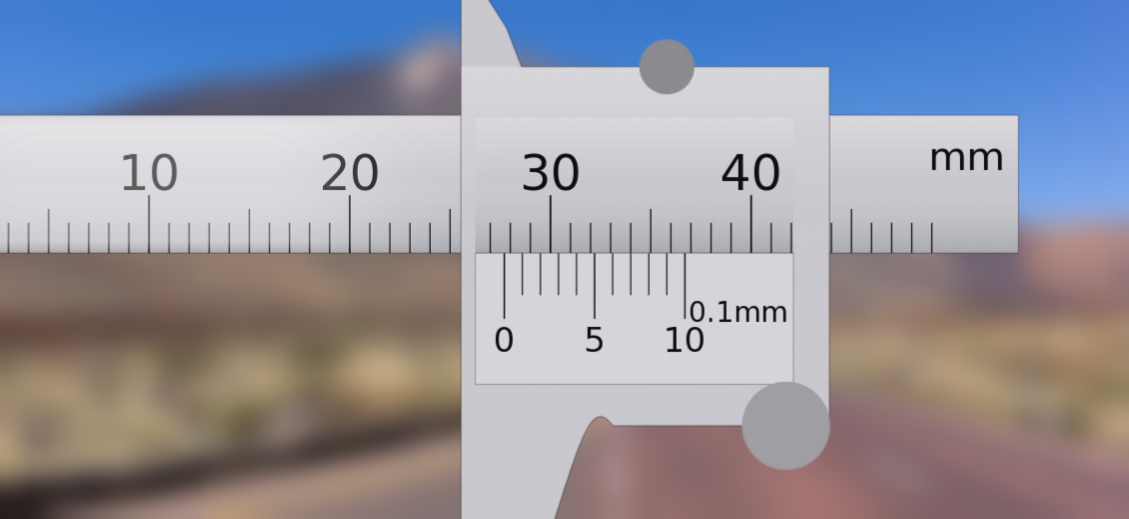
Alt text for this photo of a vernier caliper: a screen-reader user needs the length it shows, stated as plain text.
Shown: 27.7 mm
